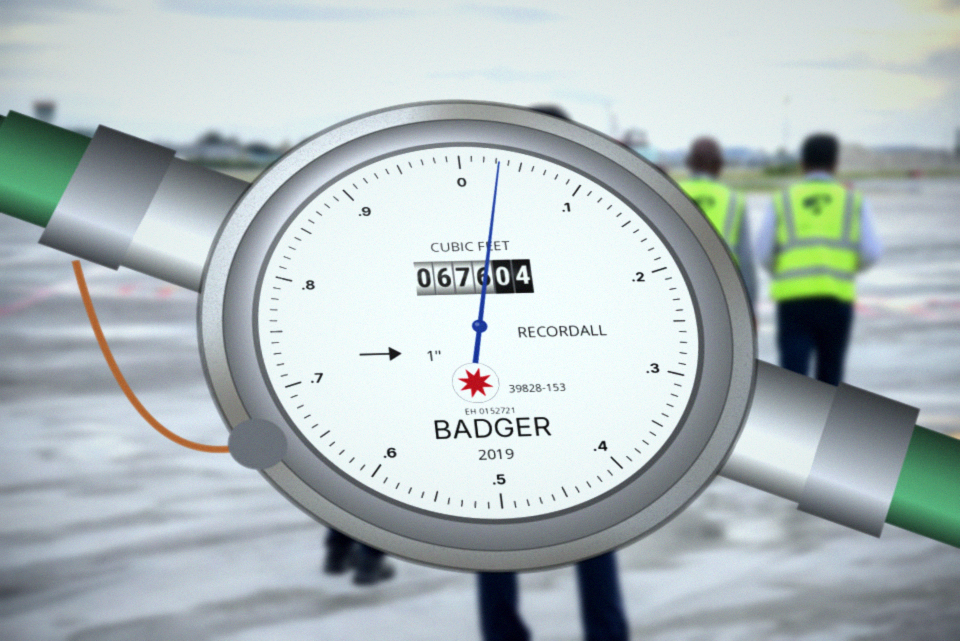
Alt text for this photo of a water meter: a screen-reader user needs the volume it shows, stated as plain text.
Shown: 67604.03 ft³
